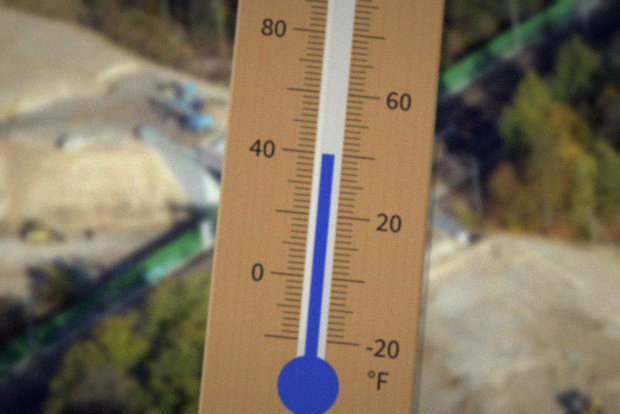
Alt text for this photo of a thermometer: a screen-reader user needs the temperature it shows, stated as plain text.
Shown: 40 °F
